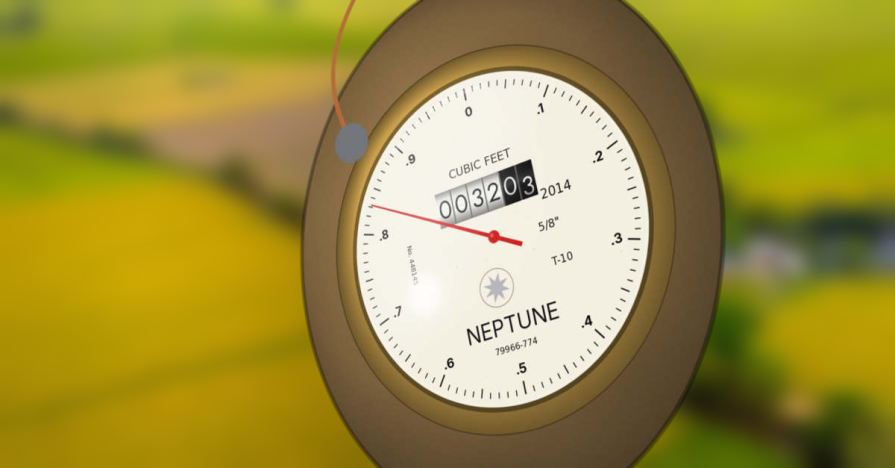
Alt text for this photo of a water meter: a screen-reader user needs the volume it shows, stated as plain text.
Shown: 3202.83 ft³
